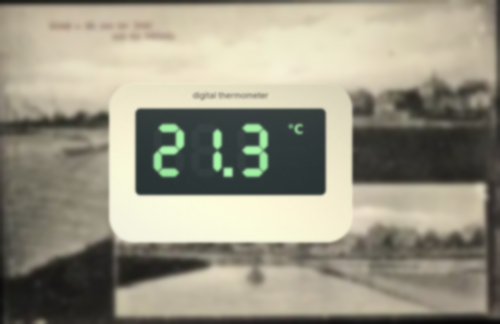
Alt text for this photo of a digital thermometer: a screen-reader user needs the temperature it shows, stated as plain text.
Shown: 21.3 °C
